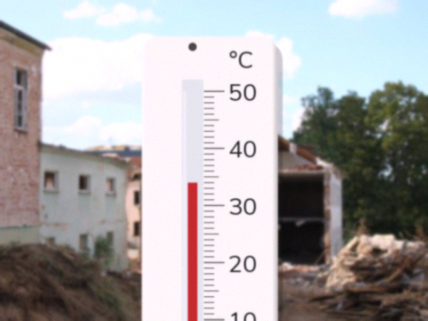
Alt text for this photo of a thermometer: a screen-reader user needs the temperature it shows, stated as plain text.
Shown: 34 °C
